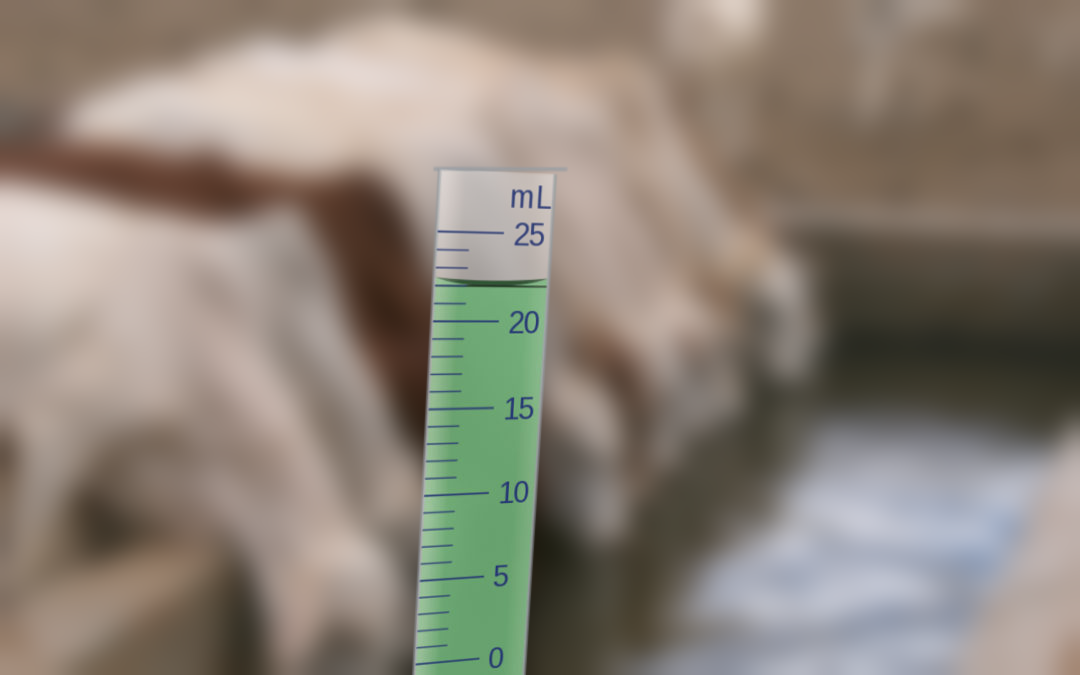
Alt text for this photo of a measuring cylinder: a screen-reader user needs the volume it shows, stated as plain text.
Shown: 22 mL
